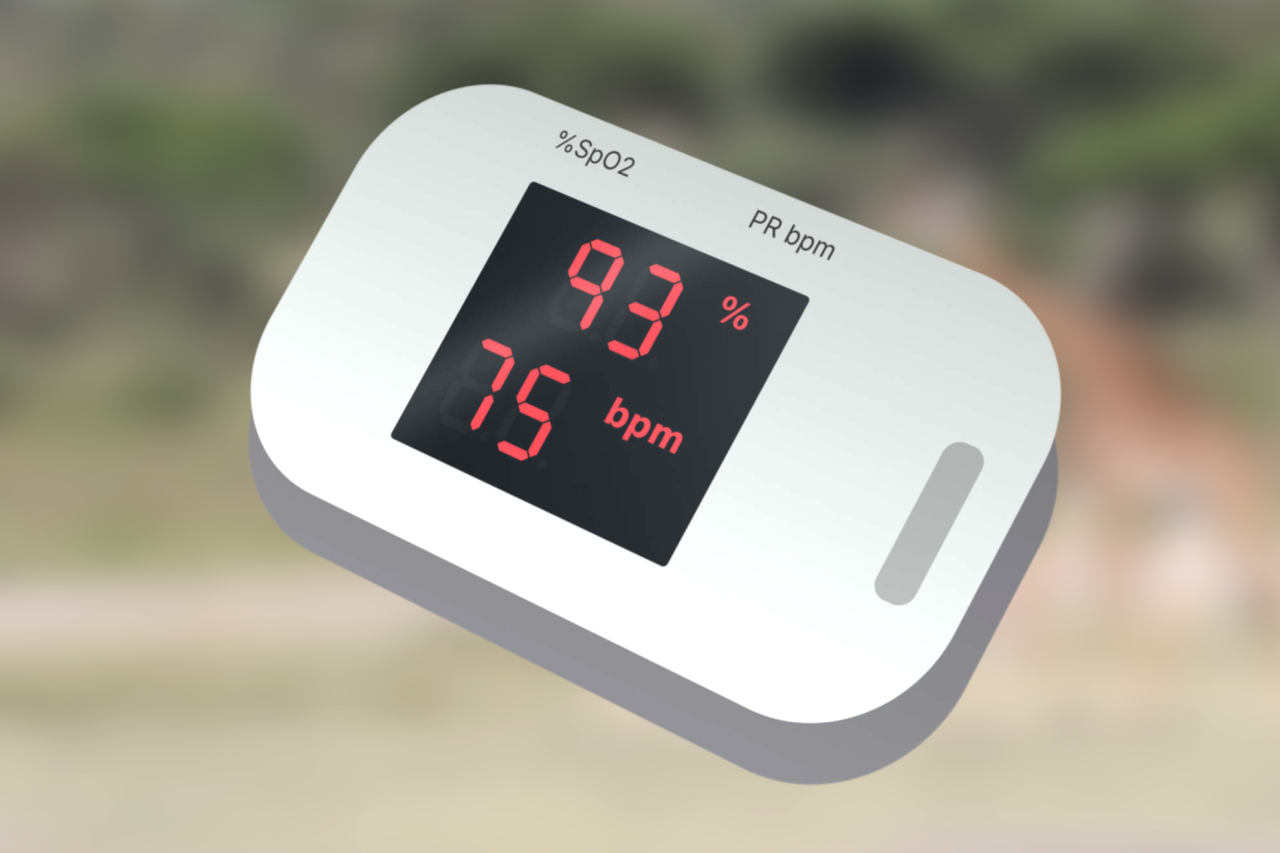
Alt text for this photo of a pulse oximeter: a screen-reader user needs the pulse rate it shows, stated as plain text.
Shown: 75 bpm
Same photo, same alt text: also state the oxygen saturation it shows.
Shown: 93 %
